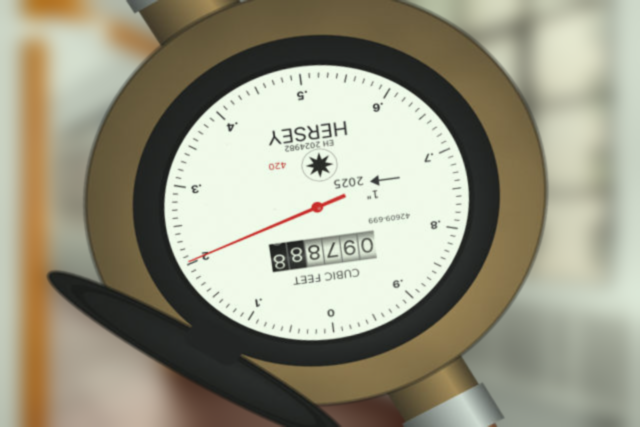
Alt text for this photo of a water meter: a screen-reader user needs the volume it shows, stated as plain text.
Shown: 97888.20 ft³
